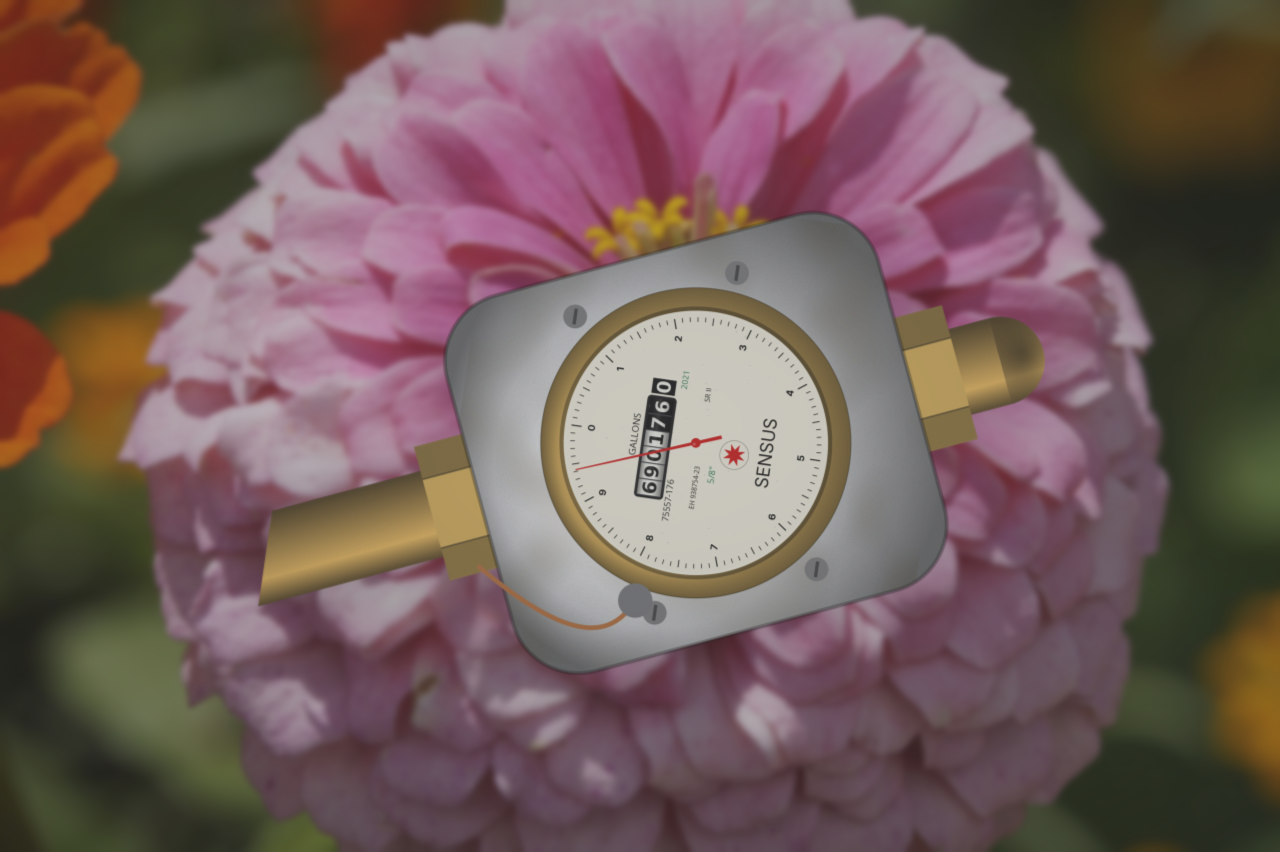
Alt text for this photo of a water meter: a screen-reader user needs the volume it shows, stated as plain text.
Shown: 6901759.4 gal
